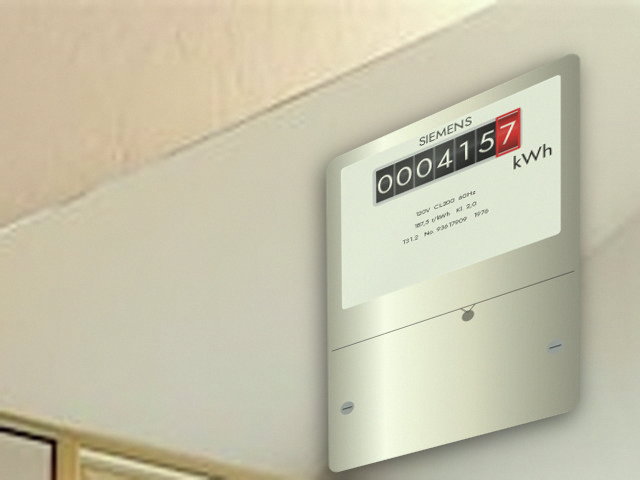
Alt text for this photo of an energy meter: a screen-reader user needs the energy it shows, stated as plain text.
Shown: 415.7 kWh
